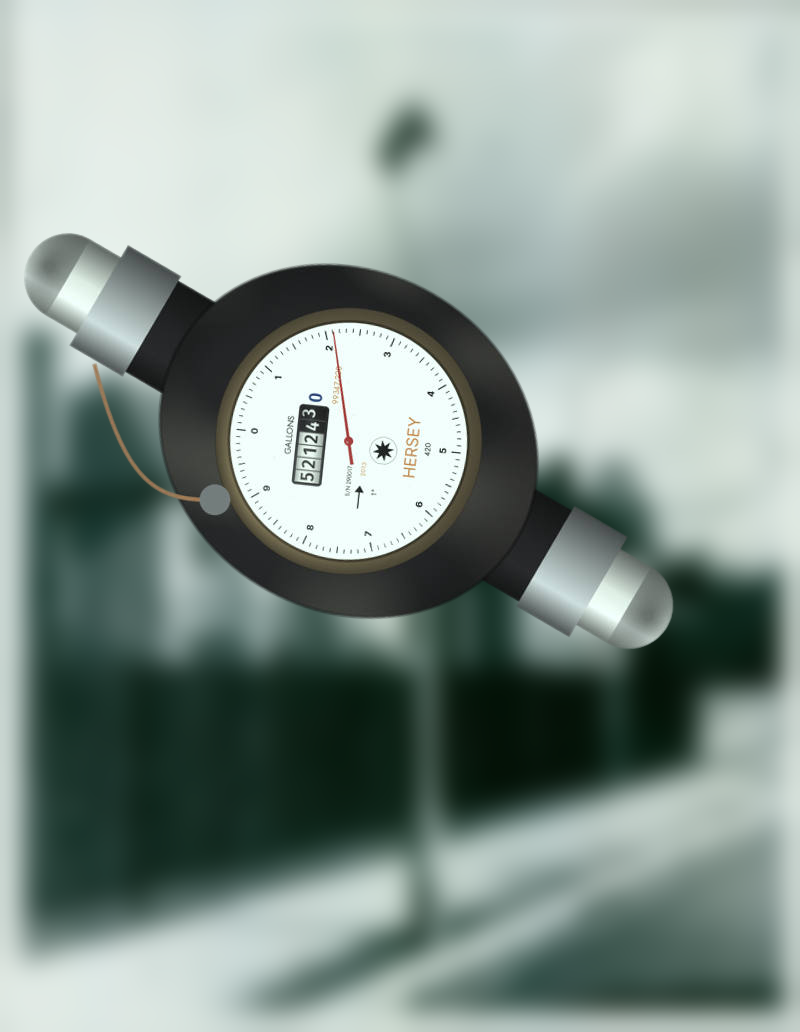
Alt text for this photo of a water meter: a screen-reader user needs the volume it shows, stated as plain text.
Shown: 5212432.1 gal
